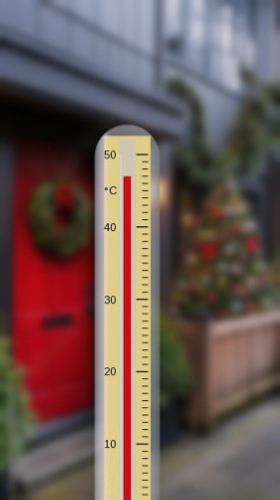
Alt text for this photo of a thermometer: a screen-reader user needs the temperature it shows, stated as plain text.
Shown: 47 °C
